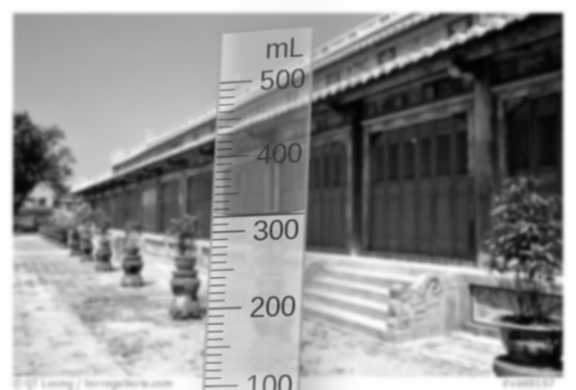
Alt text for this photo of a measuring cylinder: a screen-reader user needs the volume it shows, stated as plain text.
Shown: 320 mL
